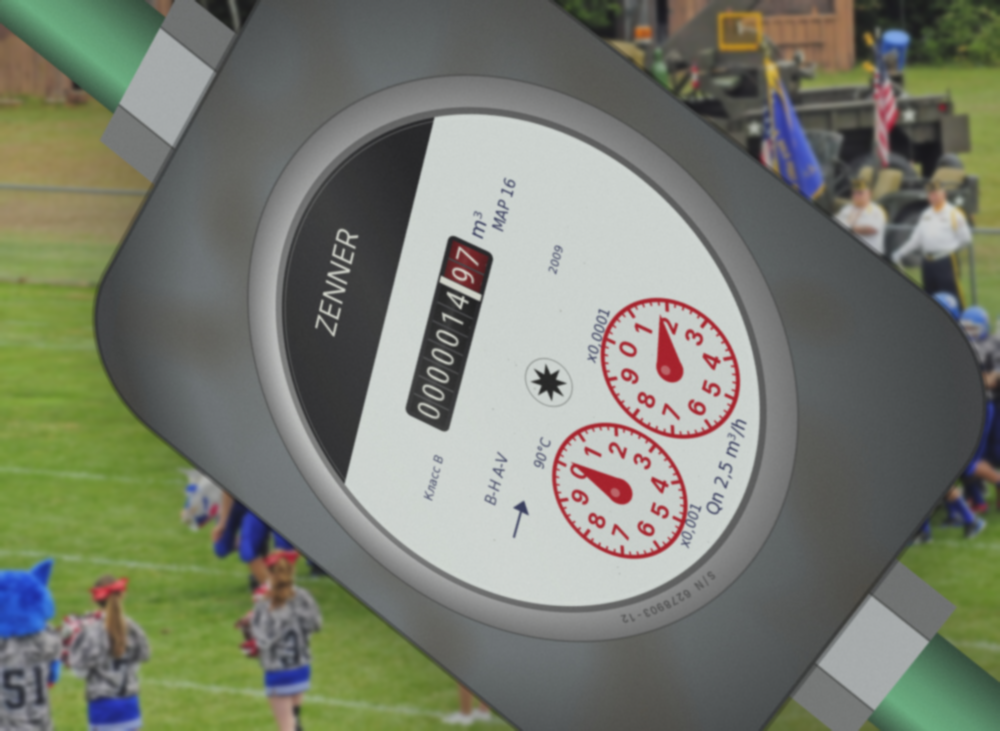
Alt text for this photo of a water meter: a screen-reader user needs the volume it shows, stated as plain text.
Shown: 14.9701 m³
